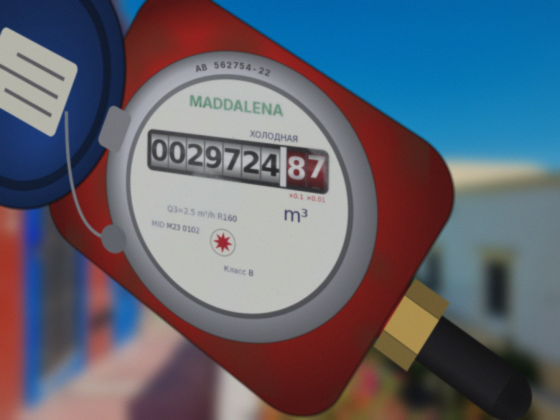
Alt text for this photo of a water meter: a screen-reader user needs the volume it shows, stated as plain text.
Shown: 29724.87 m³
